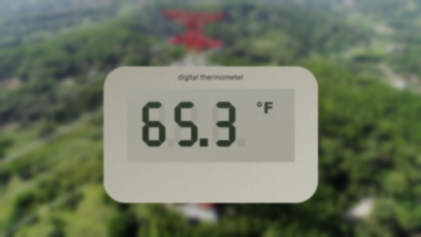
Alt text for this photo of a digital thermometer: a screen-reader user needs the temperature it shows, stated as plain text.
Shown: 65.3 °F
